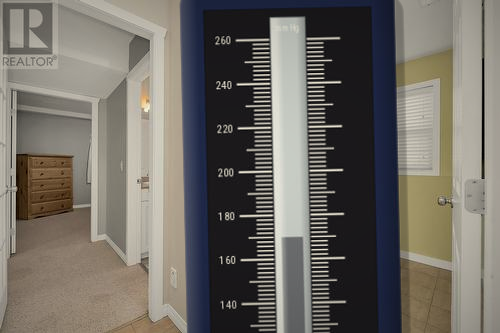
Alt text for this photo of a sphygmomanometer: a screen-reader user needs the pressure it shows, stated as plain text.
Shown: 170 mmHg
